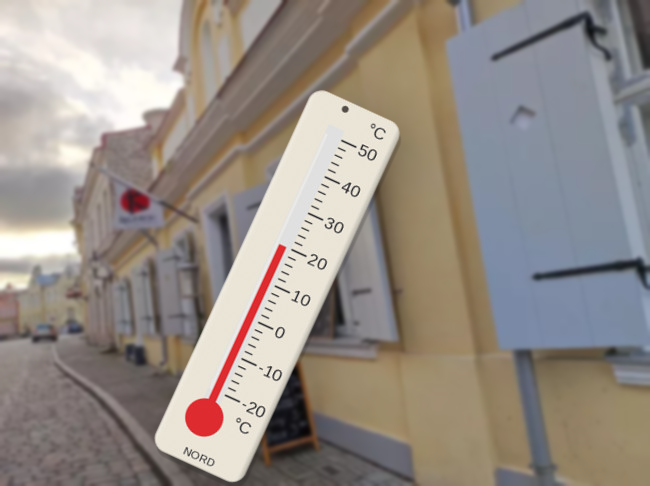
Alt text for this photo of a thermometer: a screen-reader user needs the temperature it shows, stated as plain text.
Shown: 20 °C
